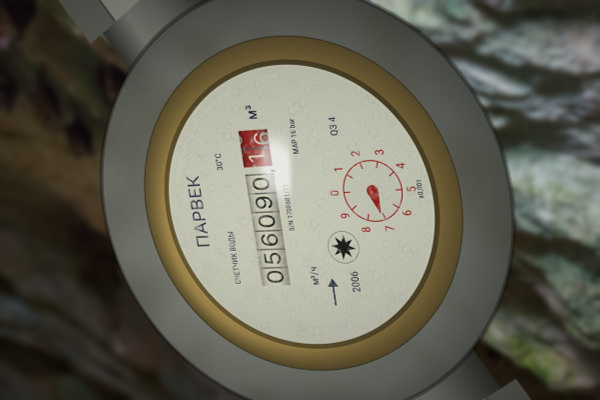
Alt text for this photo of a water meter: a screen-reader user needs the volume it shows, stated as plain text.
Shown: 56090.157 m³
